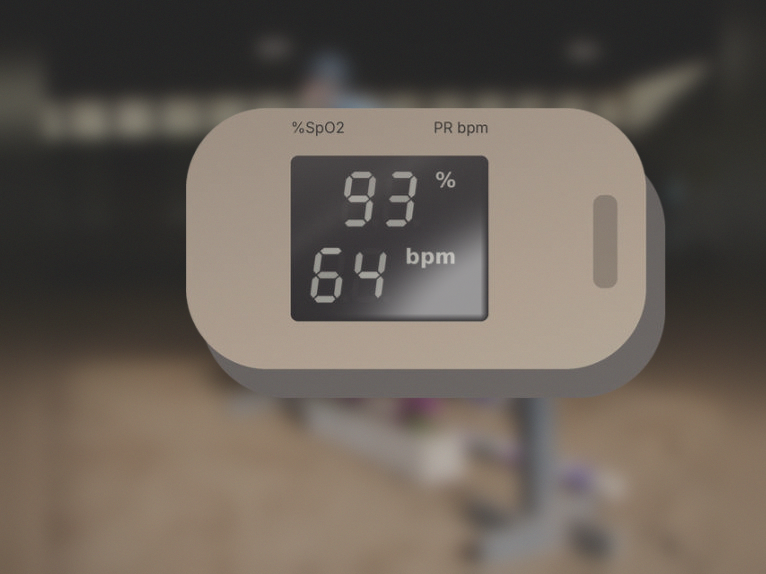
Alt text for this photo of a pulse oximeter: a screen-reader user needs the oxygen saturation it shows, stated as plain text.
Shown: 93 %
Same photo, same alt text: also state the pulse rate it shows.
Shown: 64 bpm
